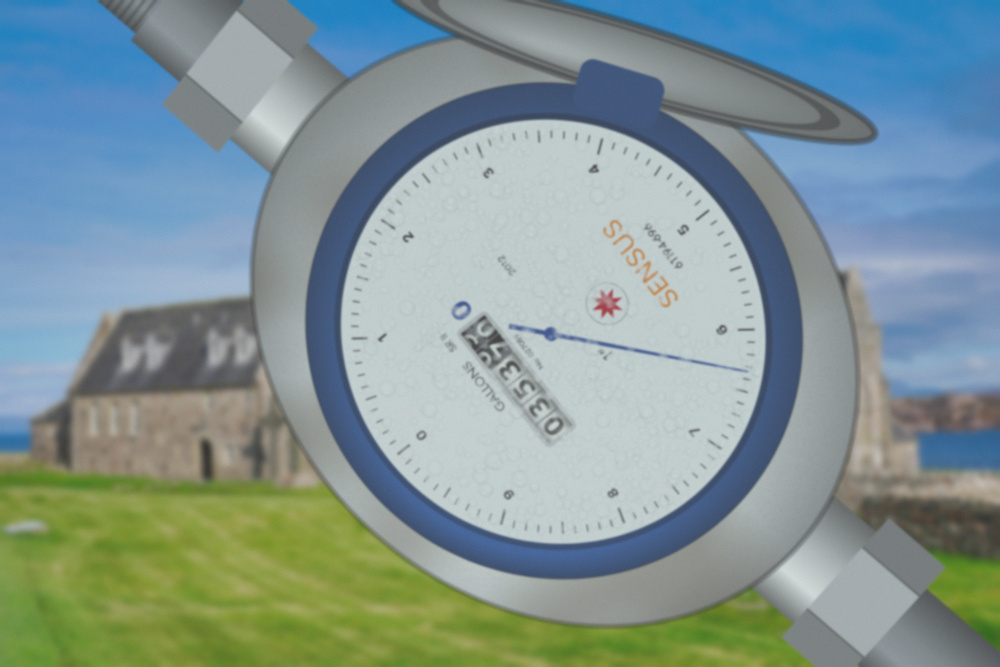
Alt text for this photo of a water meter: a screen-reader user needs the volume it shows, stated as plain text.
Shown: 353696.3 gal
